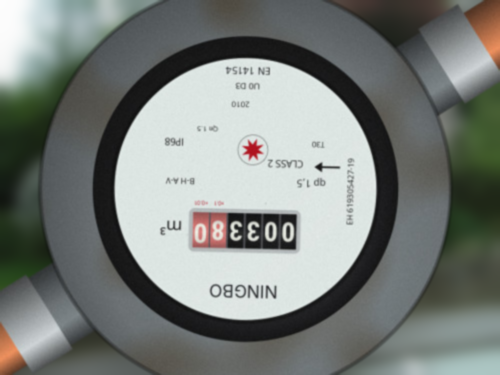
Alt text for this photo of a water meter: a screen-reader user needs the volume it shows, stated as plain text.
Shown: 33.80 m³
